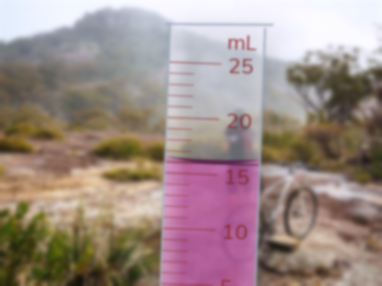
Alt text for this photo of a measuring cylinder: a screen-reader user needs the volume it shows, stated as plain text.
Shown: 16 mL
